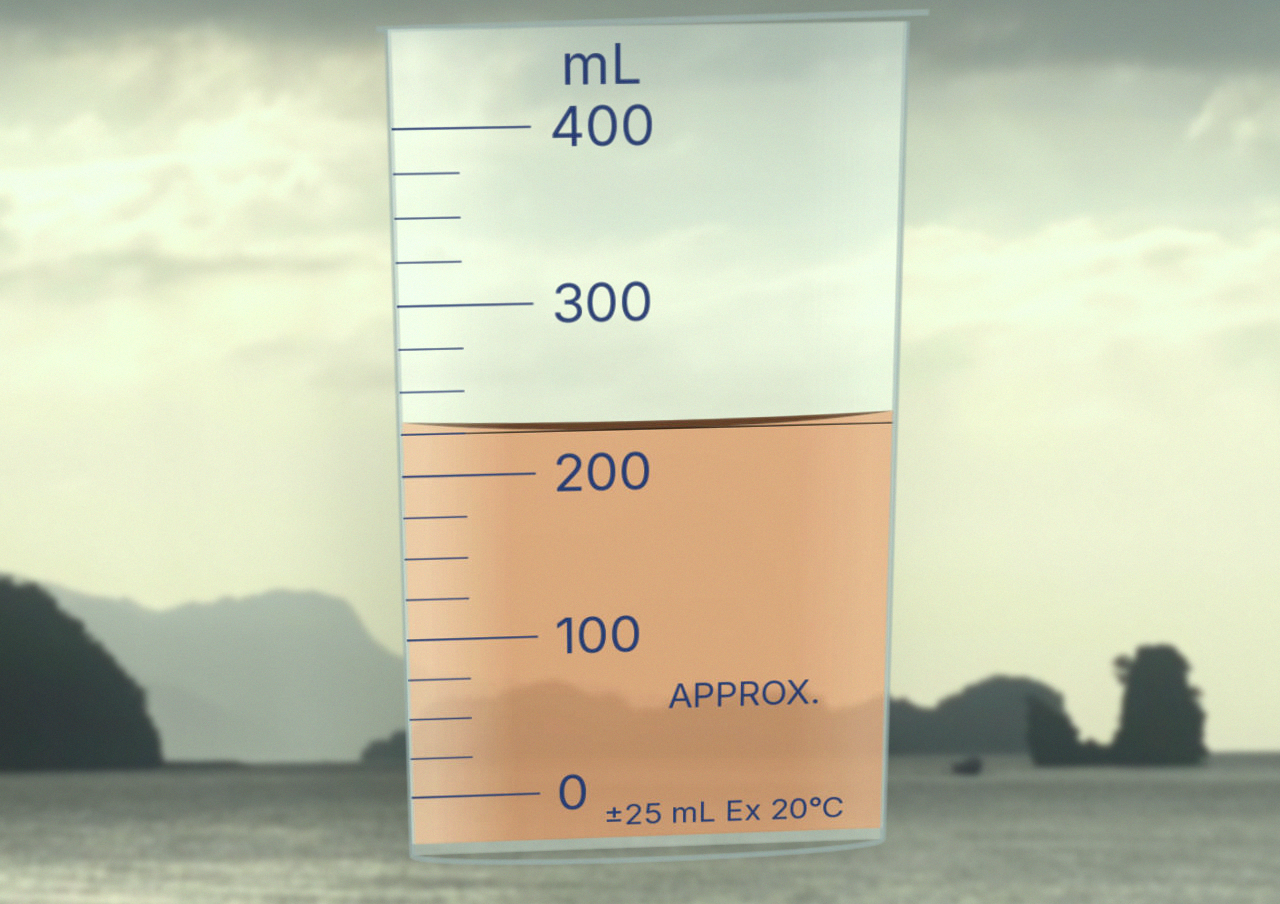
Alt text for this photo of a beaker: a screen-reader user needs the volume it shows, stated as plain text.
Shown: 225 mL
